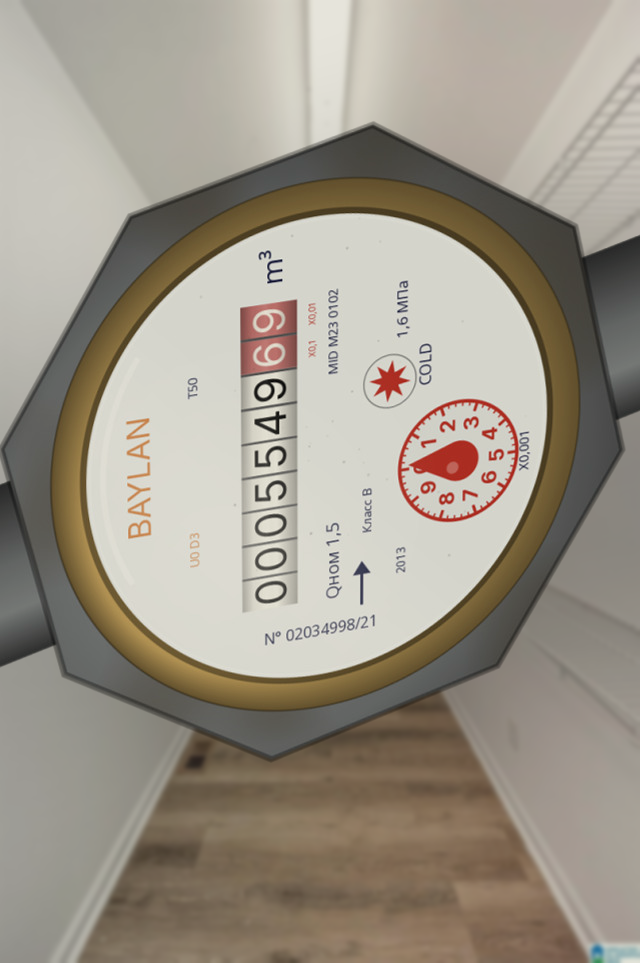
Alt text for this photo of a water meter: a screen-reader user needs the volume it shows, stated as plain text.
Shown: 5549.690 m³
